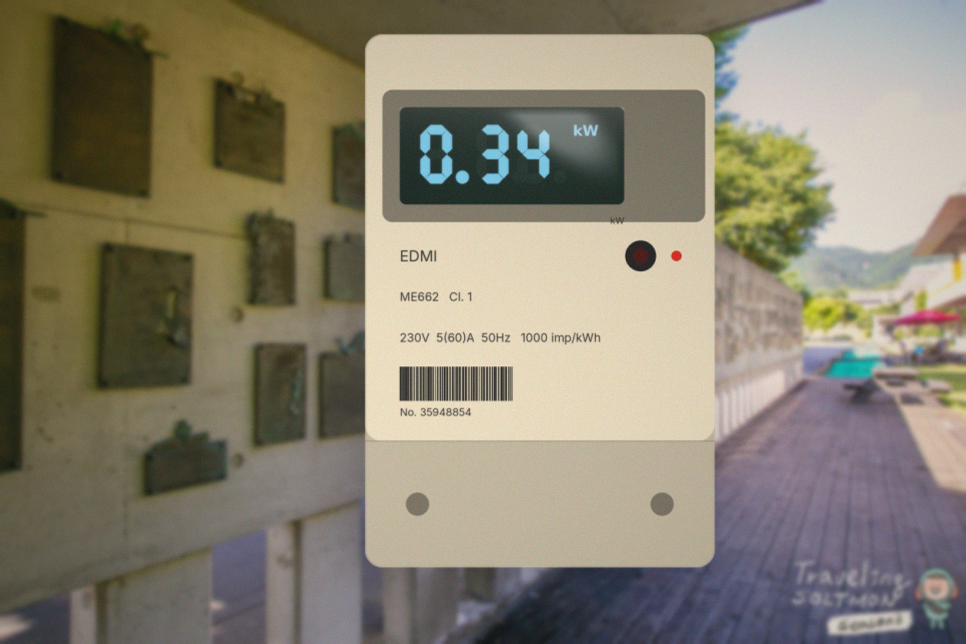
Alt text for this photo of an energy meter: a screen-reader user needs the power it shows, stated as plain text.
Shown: 0.34 kW
